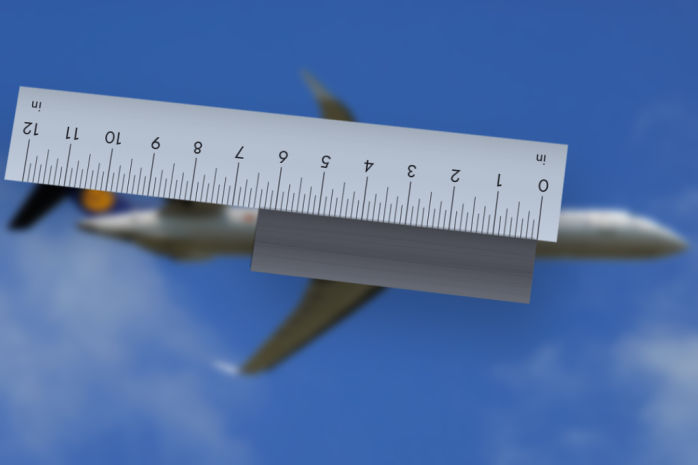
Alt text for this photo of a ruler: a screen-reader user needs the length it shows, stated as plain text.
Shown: 6.375 in
